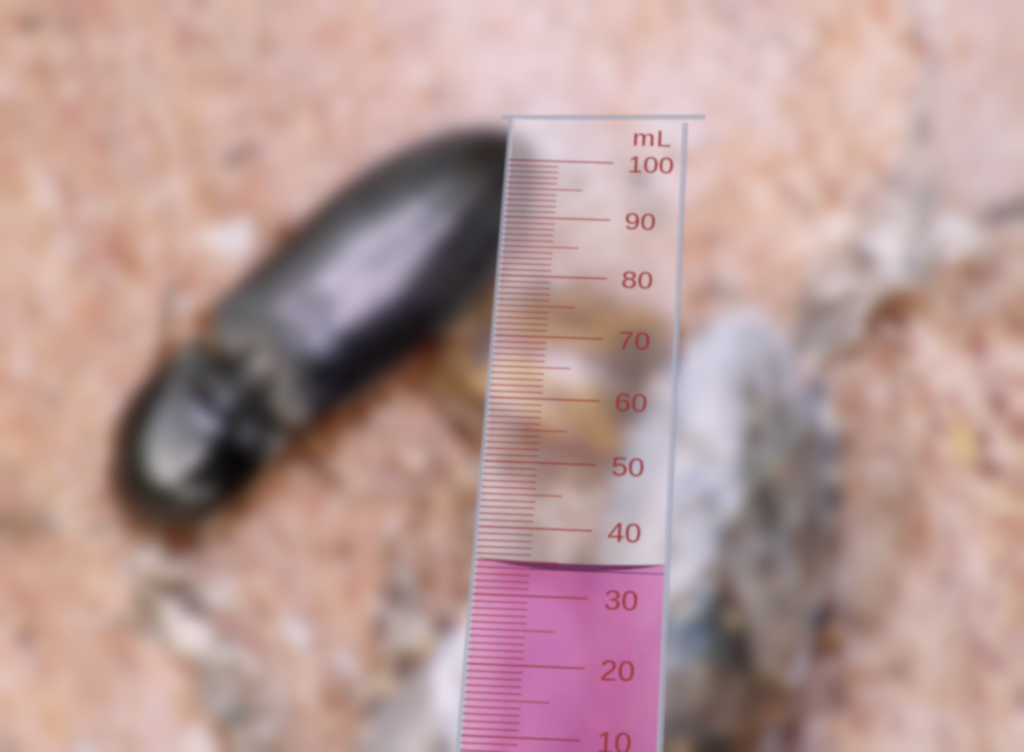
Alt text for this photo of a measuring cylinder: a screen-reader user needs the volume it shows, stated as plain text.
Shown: 34 mL
